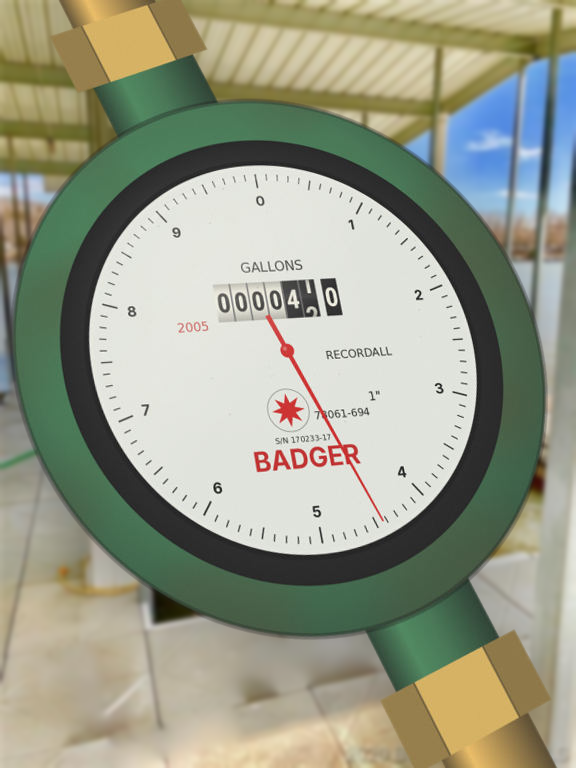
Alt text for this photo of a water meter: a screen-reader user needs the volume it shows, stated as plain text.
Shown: 414.4 gal
